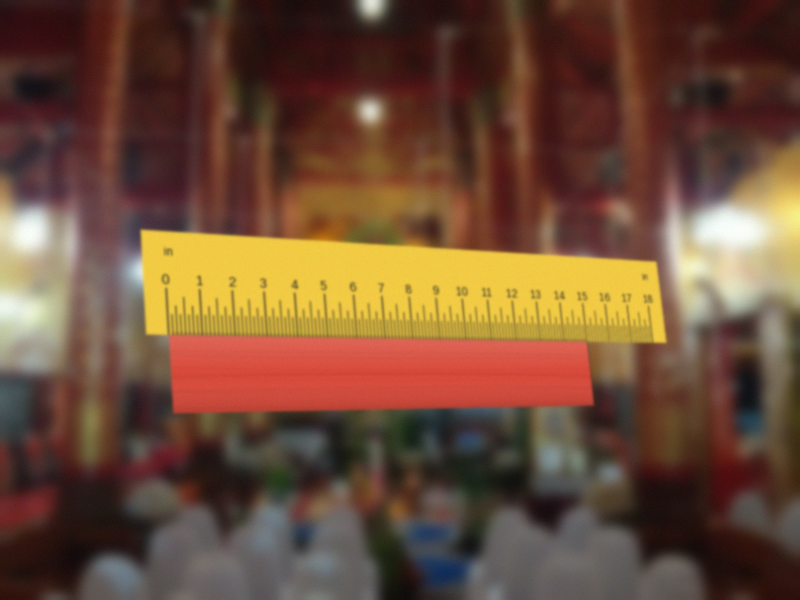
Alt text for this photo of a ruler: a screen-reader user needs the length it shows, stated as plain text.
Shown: 15 in
